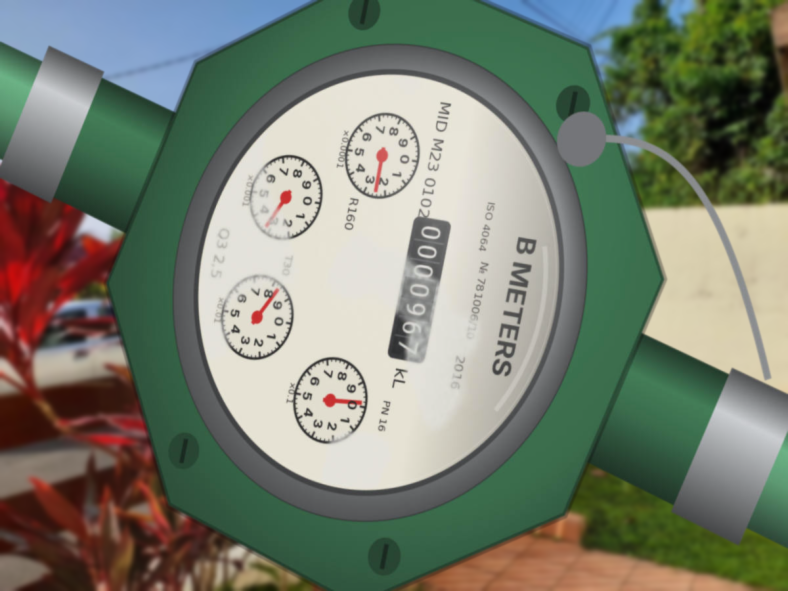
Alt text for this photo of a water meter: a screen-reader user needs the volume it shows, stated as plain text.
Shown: 966.9832 kL
